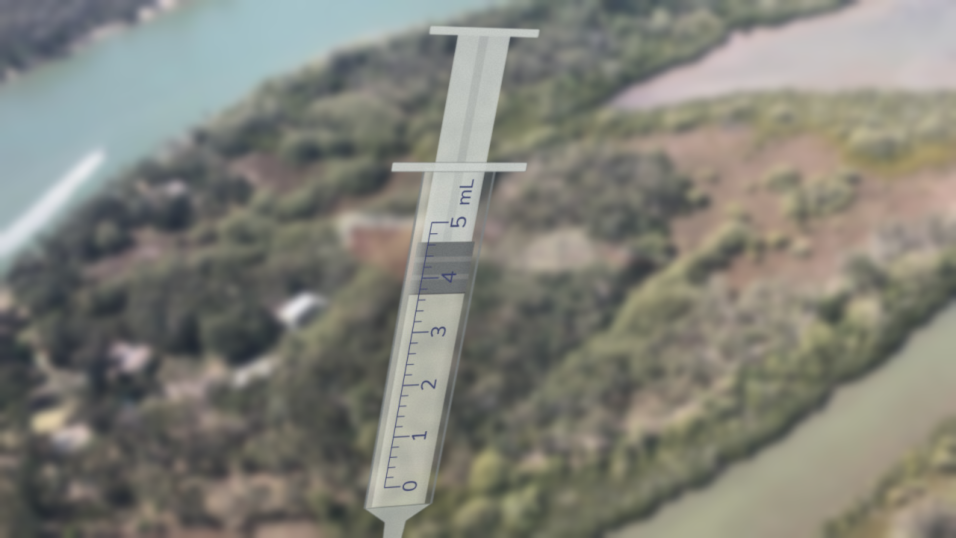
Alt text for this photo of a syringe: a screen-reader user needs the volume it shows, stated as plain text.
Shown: 3.7 mL
